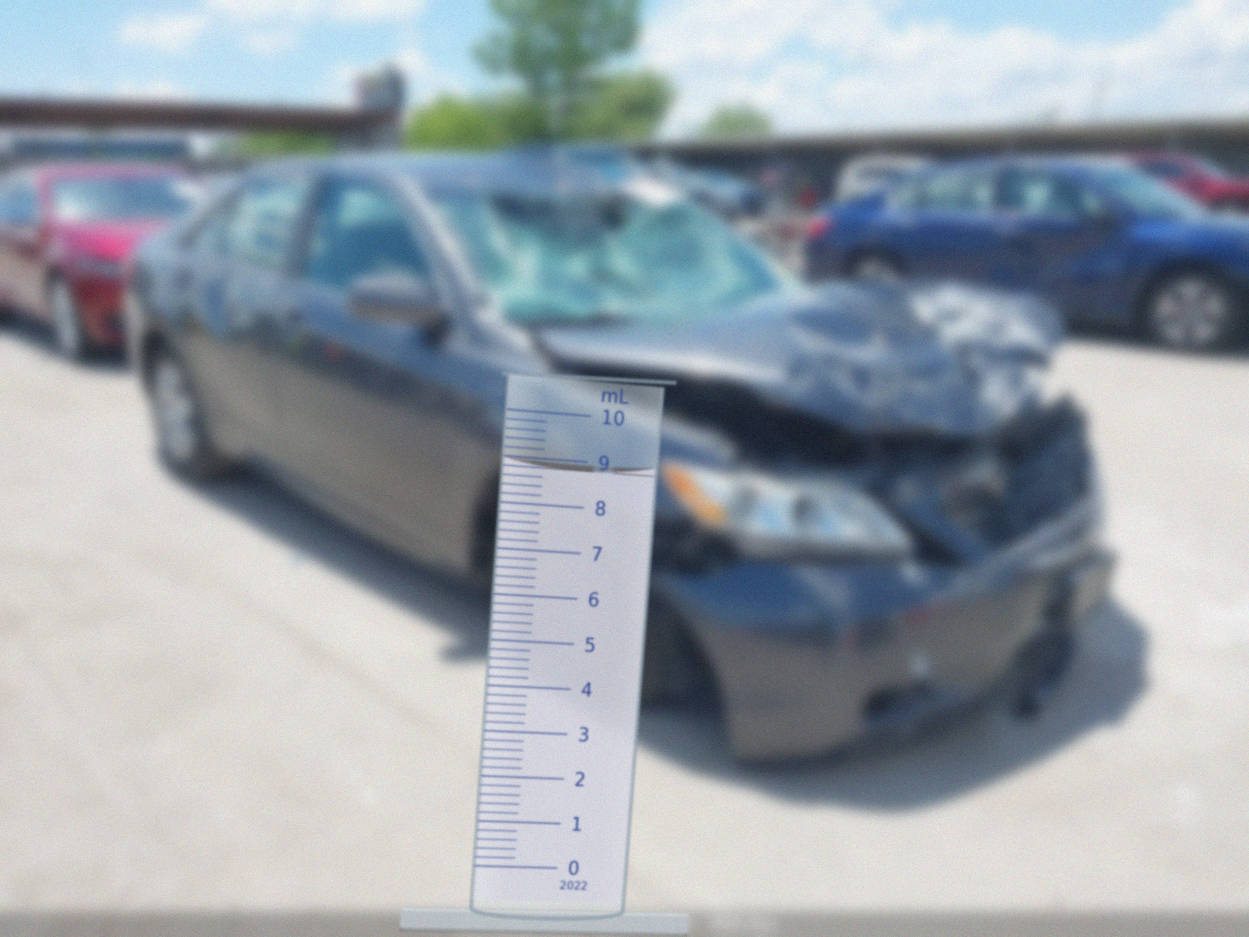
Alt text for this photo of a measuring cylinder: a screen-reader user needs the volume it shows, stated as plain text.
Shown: 8.8 mL
